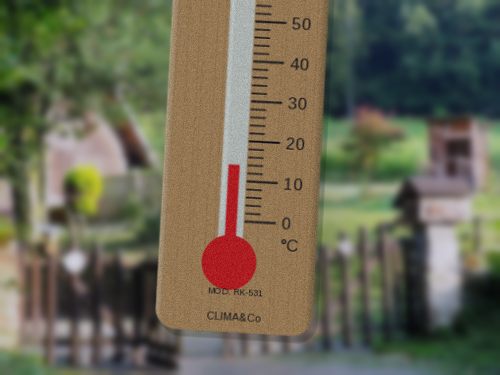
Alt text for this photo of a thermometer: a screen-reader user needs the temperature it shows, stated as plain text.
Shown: 14 °C
